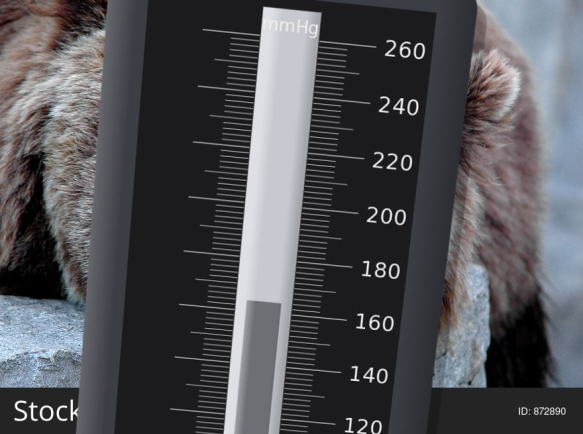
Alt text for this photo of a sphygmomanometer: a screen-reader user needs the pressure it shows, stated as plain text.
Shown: 164 mmHg
